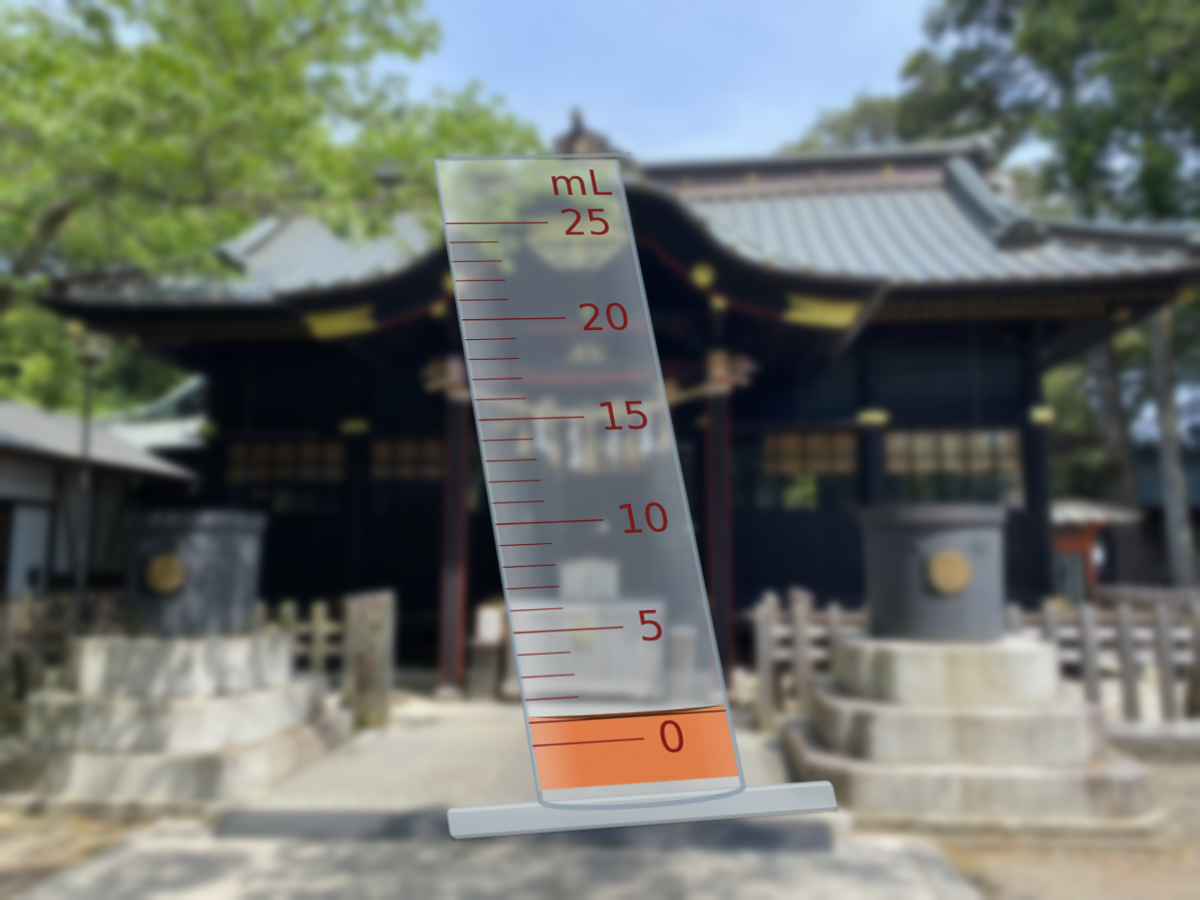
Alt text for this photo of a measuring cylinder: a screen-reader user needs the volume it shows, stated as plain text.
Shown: 1 mL
